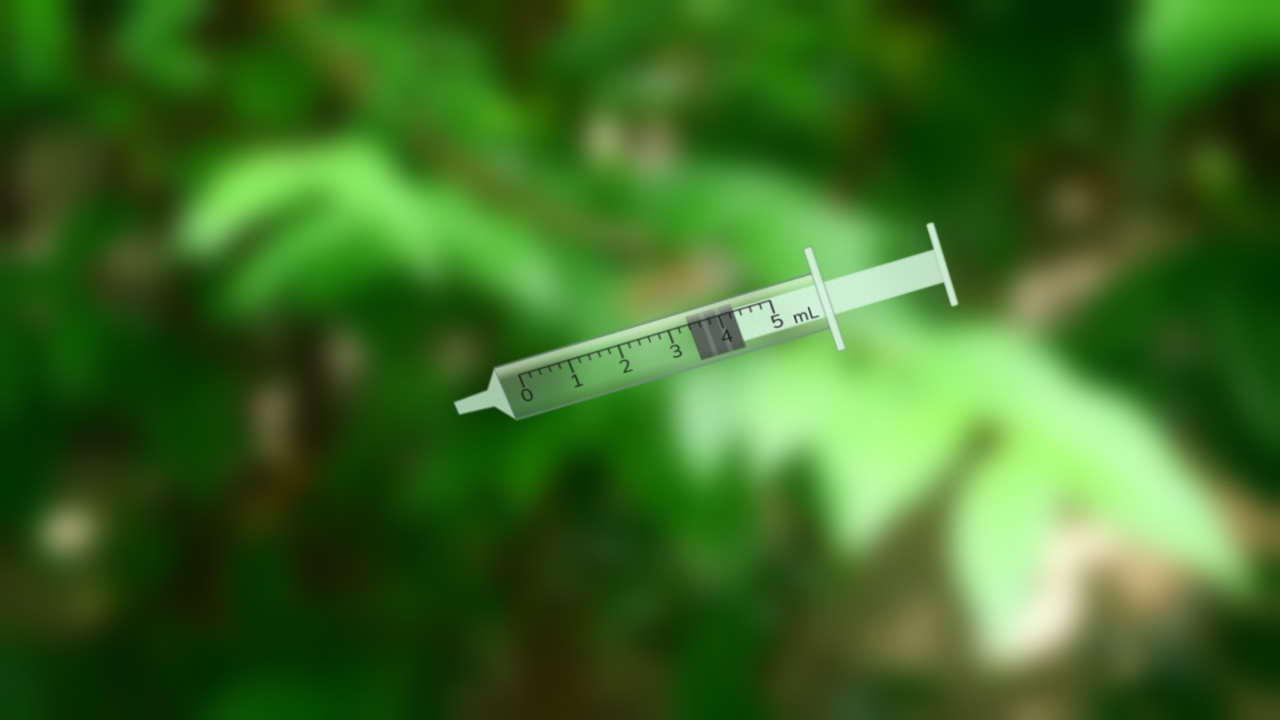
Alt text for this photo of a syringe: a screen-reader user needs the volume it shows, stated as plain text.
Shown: 3.4 mL
